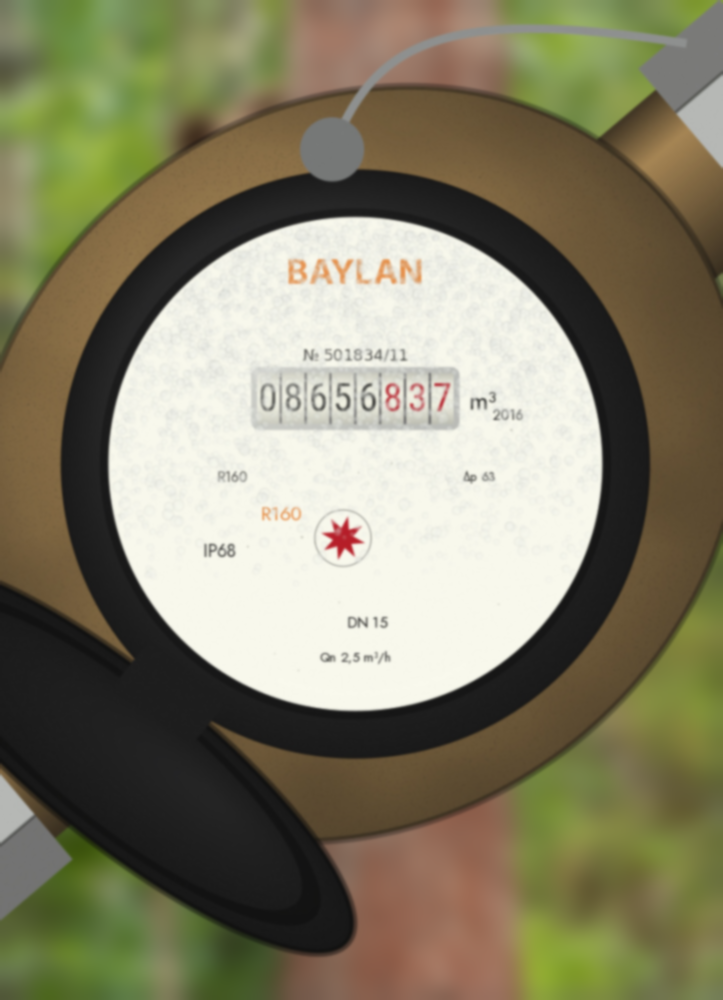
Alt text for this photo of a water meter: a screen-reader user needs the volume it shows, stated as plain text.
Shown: 8656.837 m³
